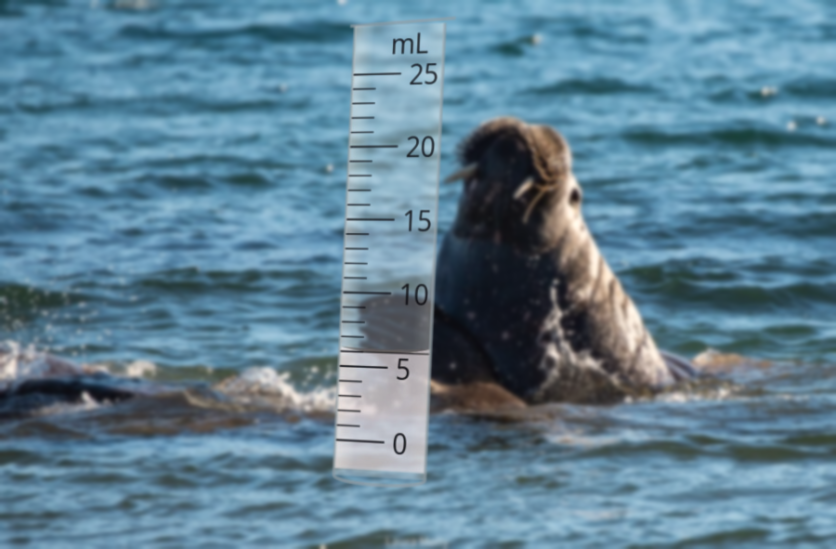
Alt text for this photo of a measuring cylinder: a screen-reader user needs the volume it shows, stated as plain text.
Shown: 6 mL
